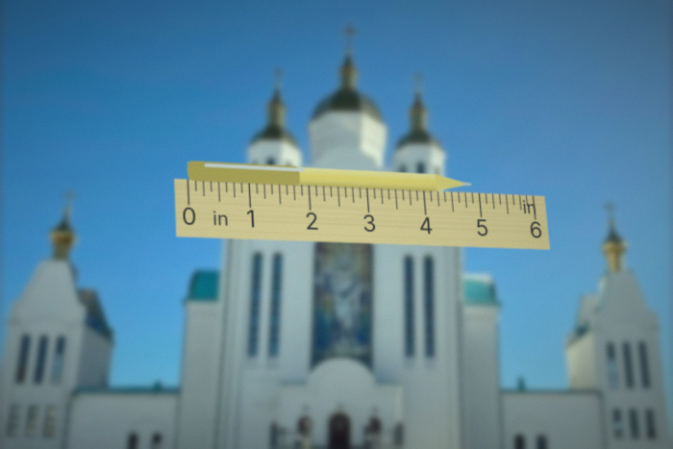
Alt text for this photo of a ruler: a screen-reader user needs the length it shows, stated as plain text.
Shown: 4.875 in
